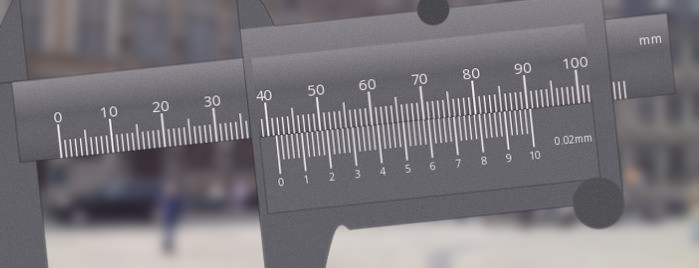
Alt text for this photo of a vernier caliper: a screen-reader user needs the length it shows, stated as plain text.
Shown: 41.5 mm
